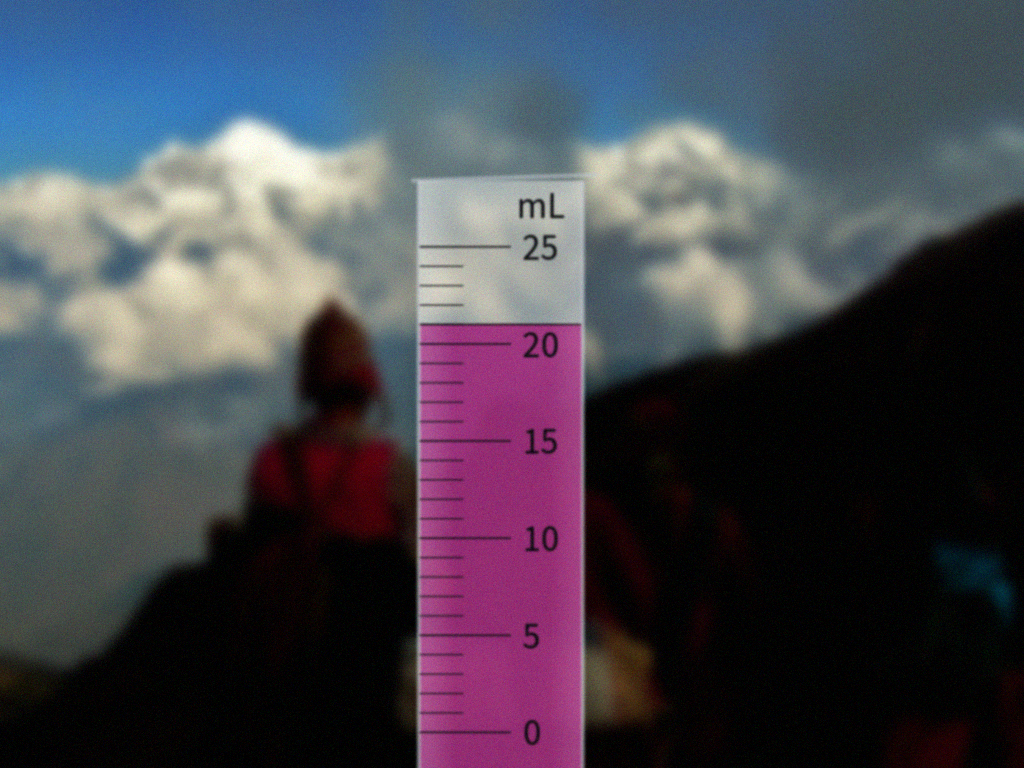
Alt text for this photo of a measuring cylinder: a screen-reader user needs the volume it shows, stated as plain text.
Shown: 21 mL
